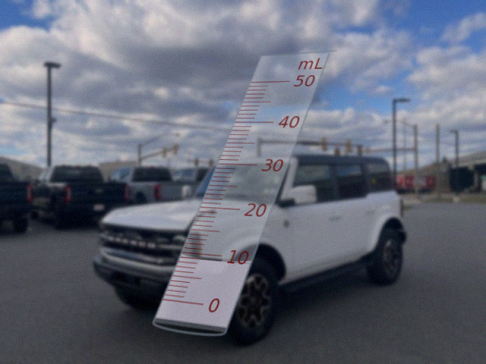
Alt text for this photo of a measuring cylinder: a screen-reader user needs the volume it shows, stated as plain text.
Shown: 9 mL
